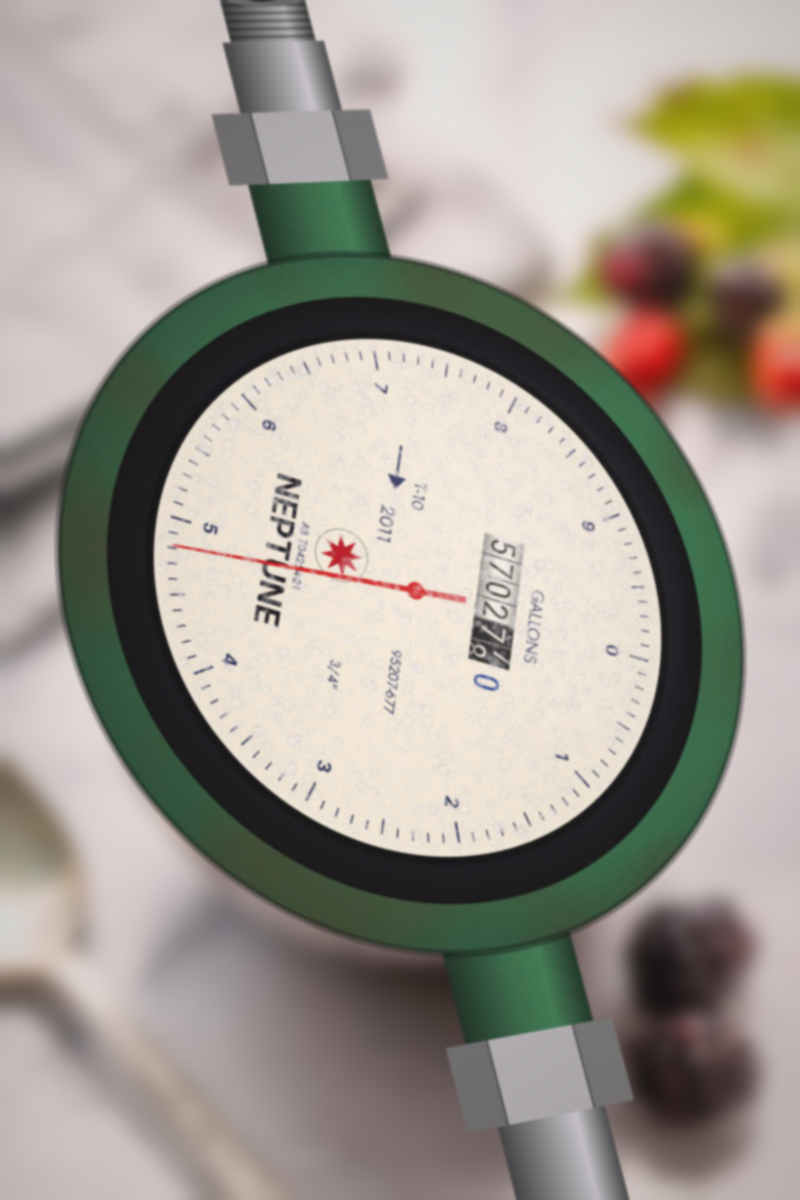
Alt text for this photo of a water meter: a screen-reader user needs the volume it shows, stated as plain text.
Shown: 5702774.8 gal
